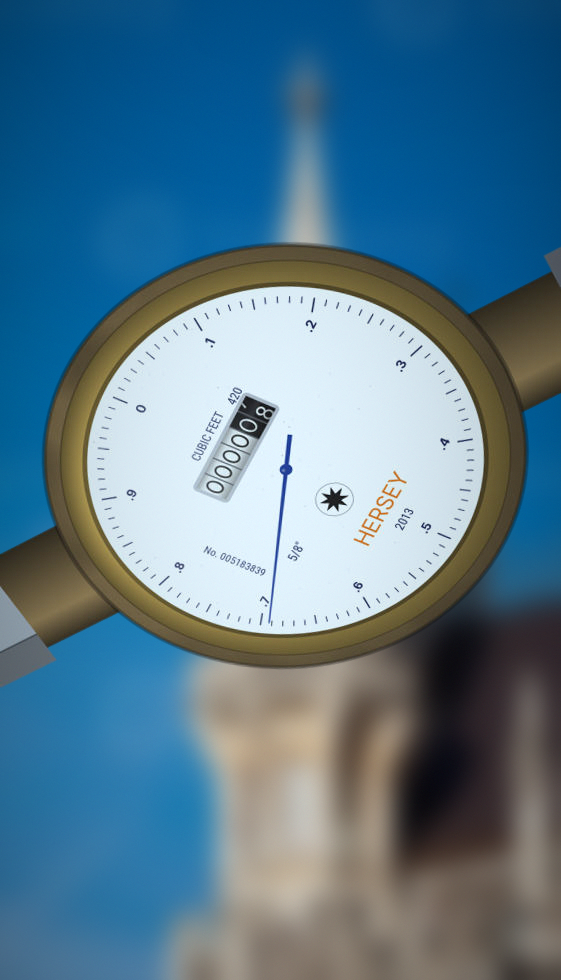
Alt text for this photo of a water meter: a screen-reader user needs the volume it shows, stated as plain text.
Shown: 7.69 ft³
